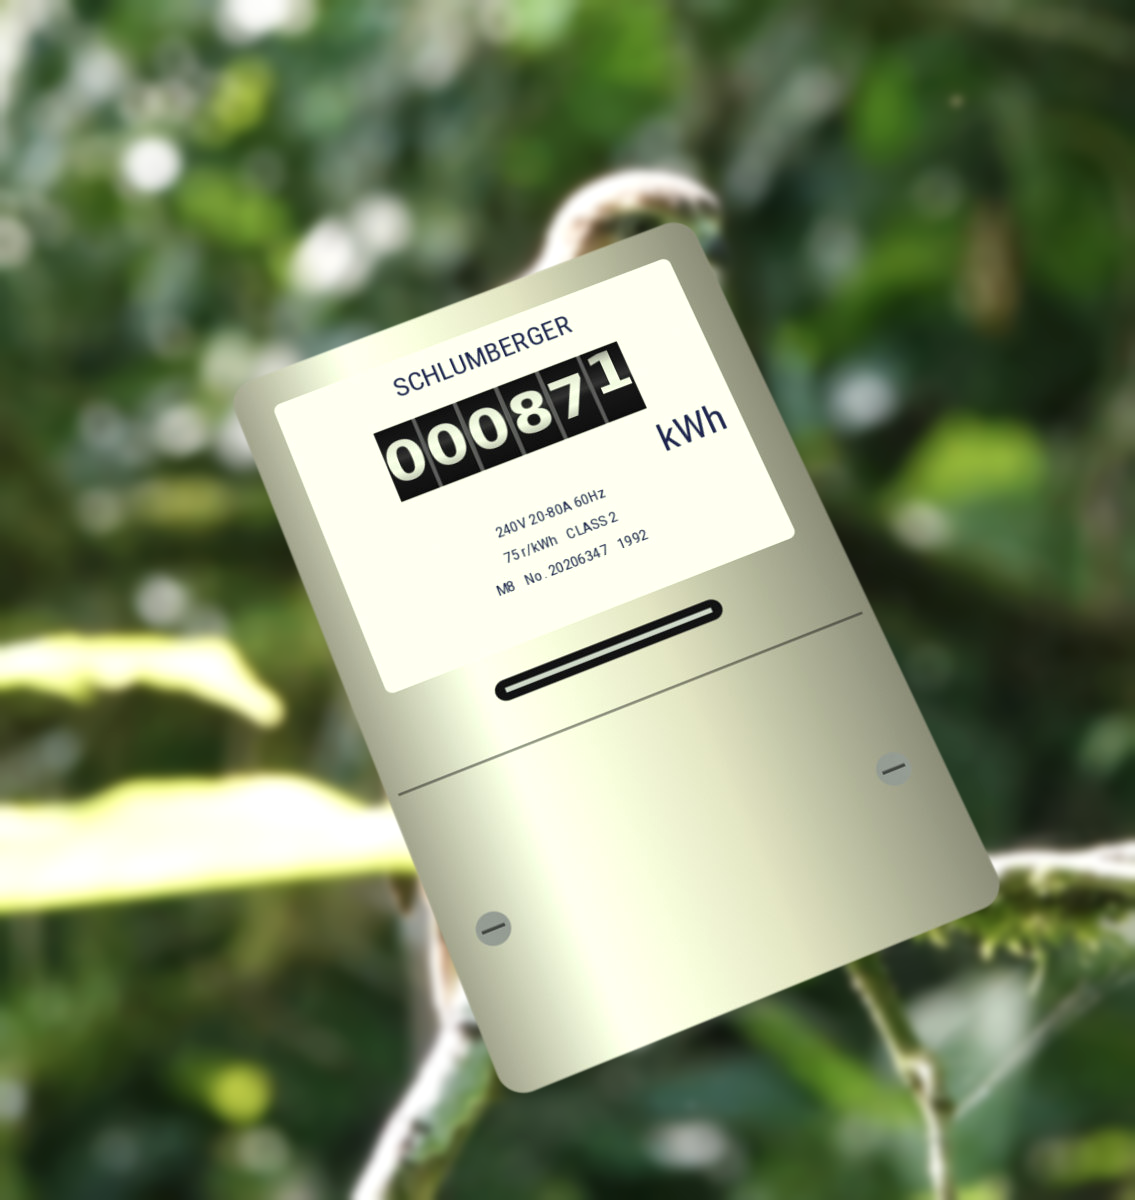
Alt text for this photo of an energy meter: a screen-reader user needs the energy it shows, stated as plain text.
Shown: 871 kWh
